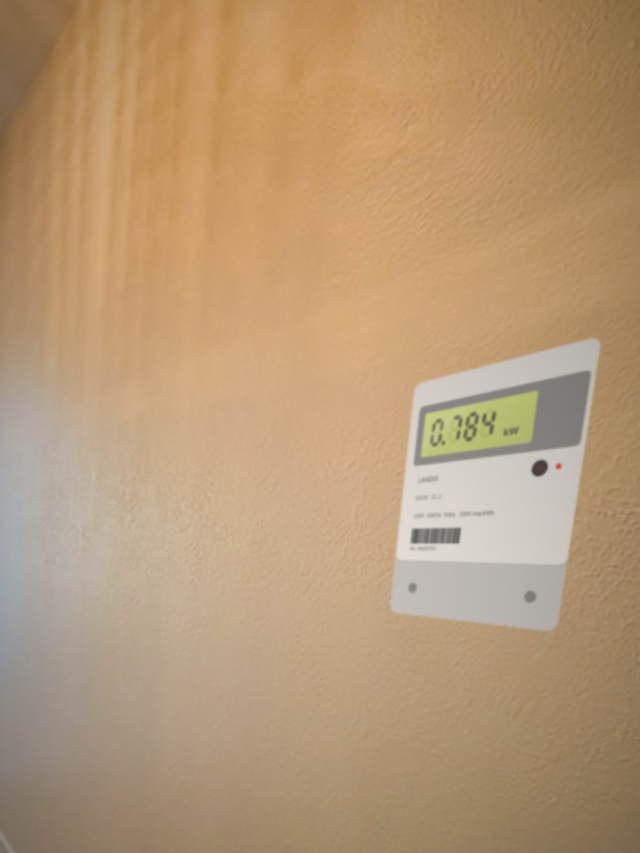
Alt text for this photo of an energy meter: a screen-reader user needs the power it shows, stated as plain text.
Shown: 0.784 kW
